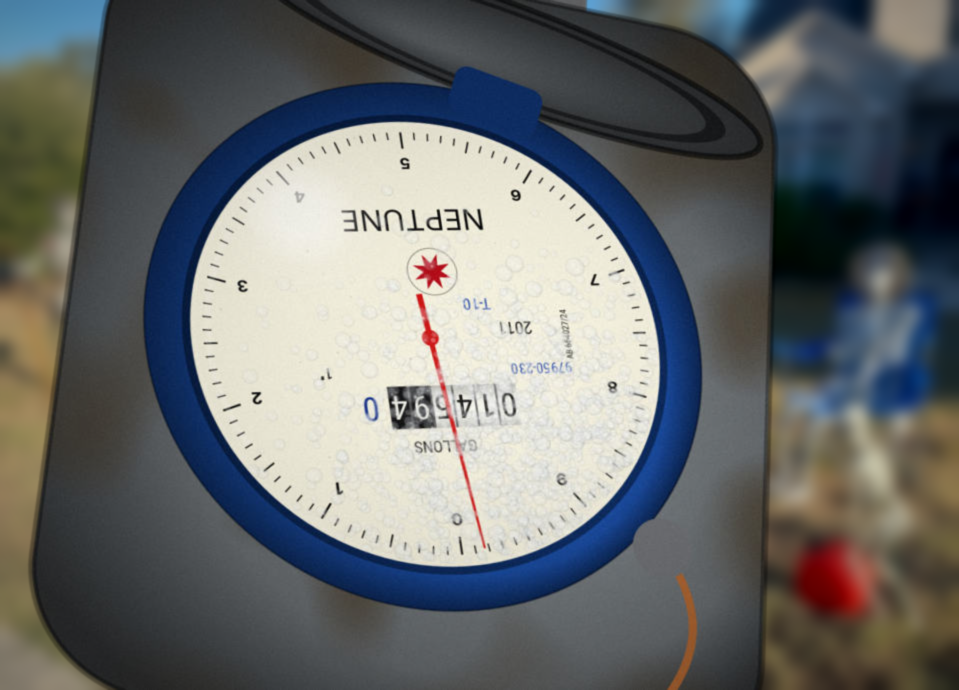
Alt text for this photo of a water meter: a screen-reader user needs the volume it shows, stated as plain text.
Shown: 145939.8 gal
